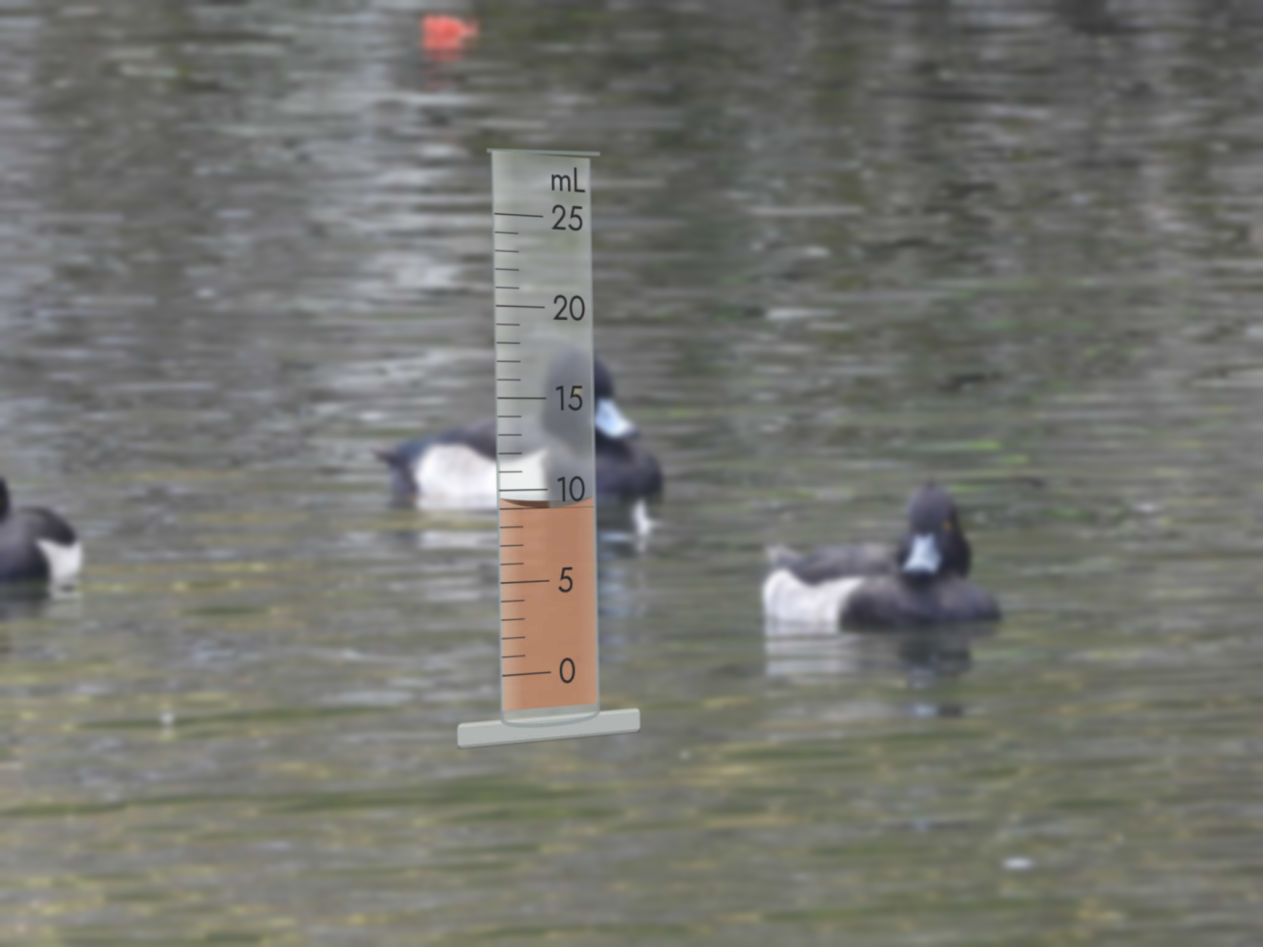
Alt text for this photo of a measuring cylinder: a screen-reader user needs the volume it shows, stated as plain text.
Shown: 9 mL
